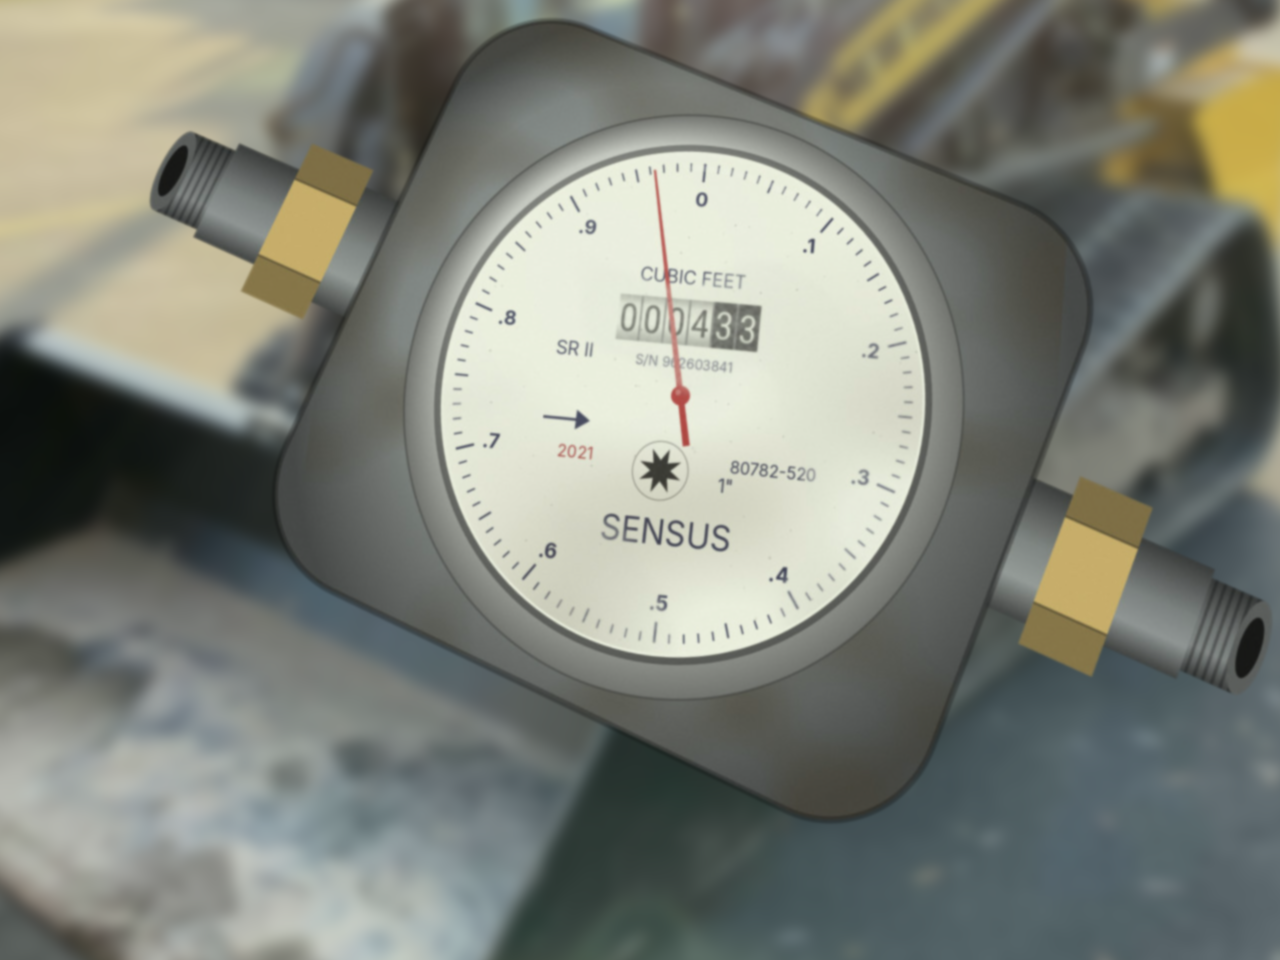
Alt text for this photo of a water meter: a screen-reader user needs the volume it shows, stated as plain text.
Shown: 432.96 ft³
